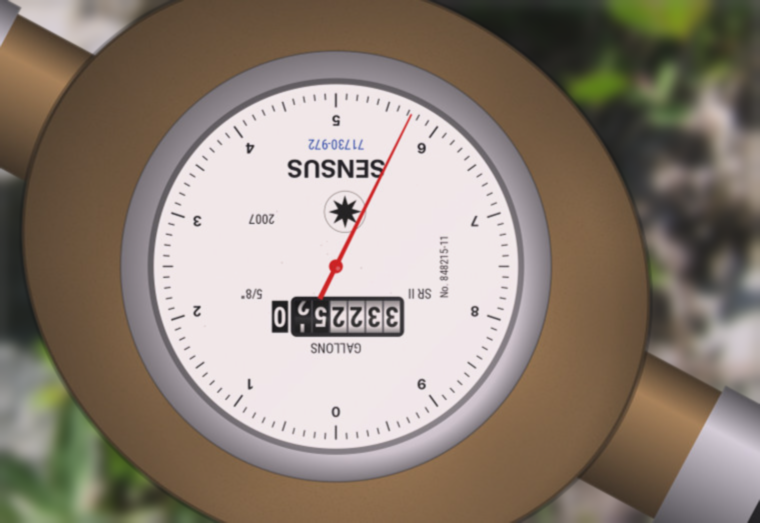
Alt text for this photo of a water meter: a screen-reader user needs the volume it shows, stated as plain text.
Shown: 3322515.7 gal
